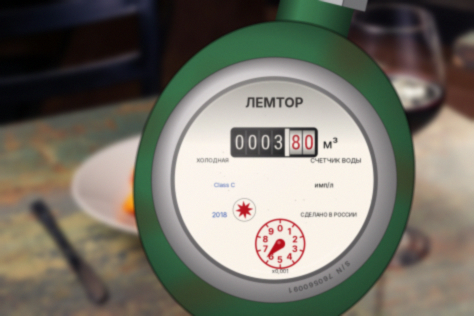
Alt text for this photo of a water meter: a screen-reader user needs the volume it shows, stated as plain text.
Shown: 3.806 m³
